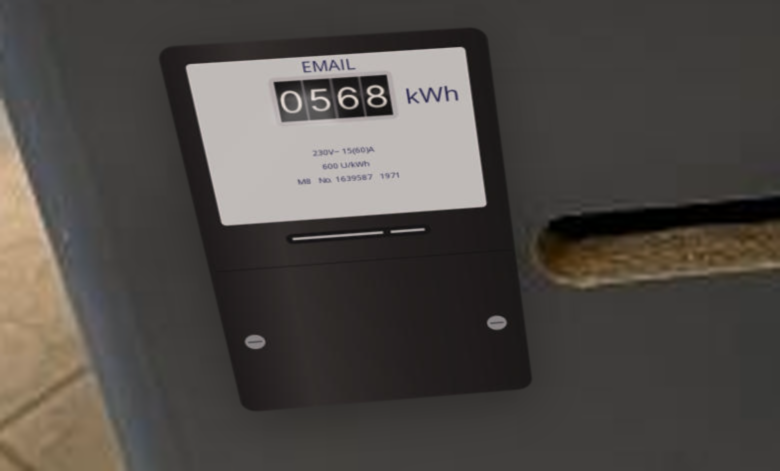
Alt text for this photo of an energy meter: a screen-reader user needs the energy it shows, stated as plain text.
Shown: 568 kWh
